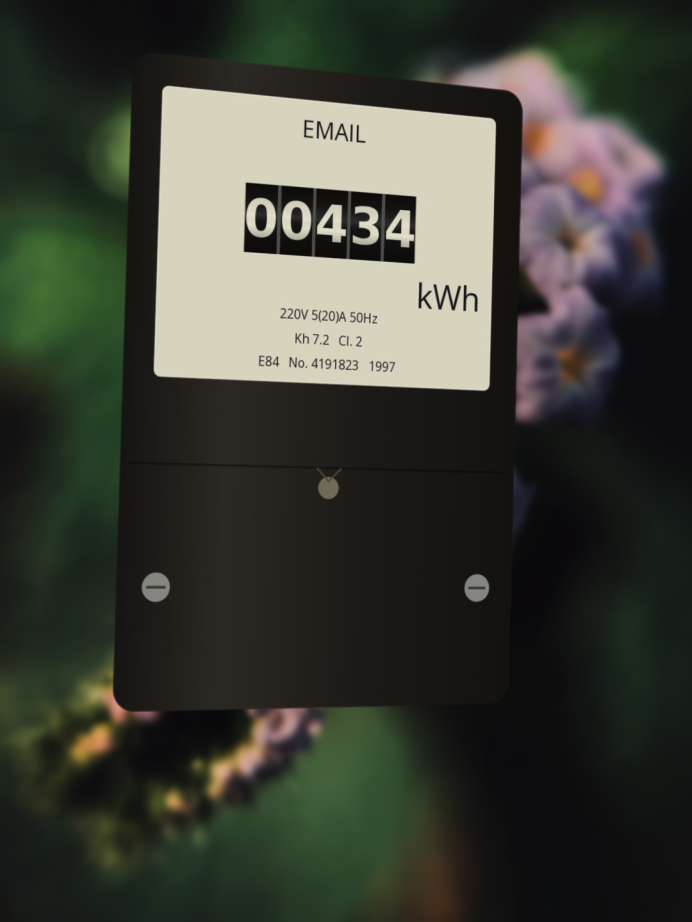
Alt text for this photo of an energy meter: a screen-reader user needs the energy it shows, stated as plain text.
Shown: 434 kWh
